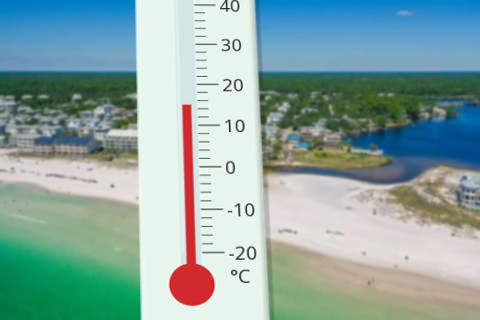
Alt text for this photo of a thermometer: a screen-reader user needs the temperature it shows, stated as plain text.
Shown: 15 °C
